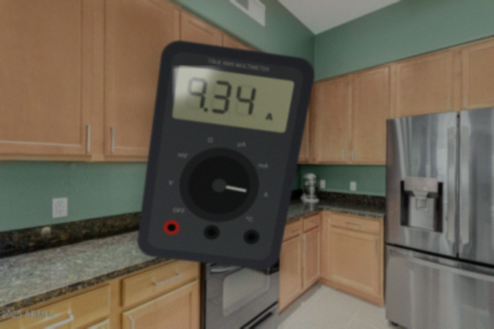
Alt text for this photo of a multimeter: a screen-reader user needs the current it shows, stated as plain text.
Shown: 9.34 A
